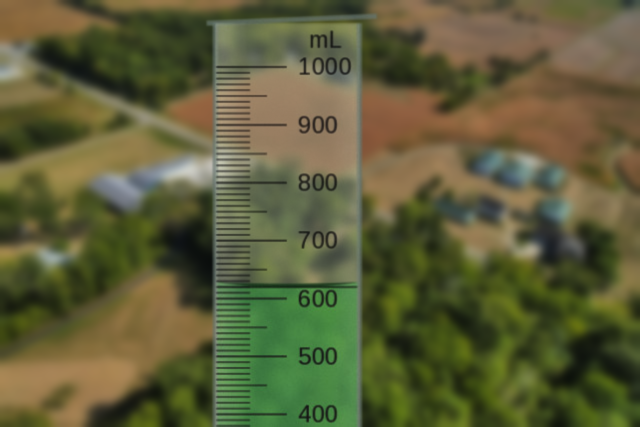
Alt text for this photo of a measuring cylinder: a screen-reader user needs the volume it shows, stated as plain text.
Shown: 620 mL
